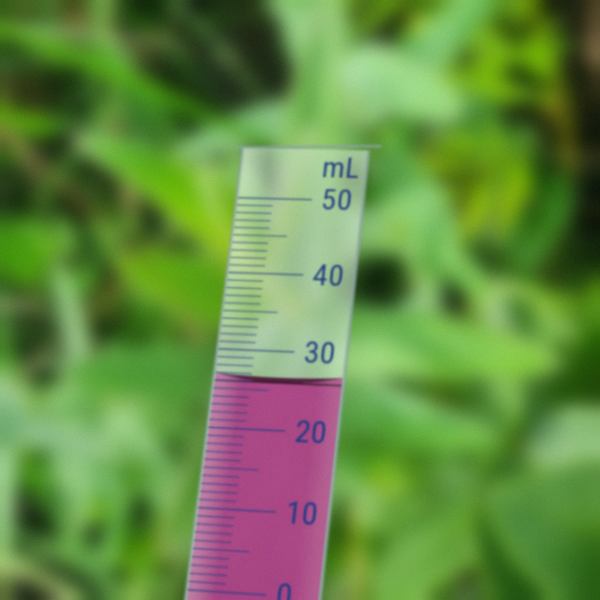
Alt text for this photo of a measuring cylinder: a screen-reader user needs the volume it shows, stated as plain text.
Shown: 26 mL
